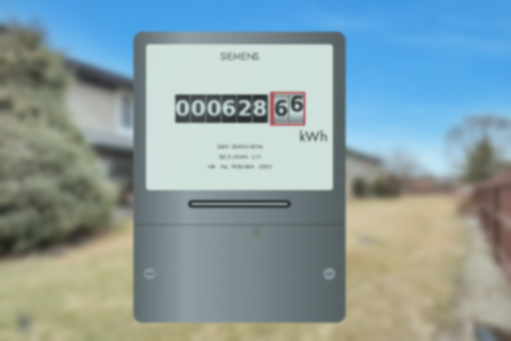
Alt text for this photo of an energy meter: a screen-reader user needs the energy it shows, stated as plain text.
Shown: 628.66 kWh
